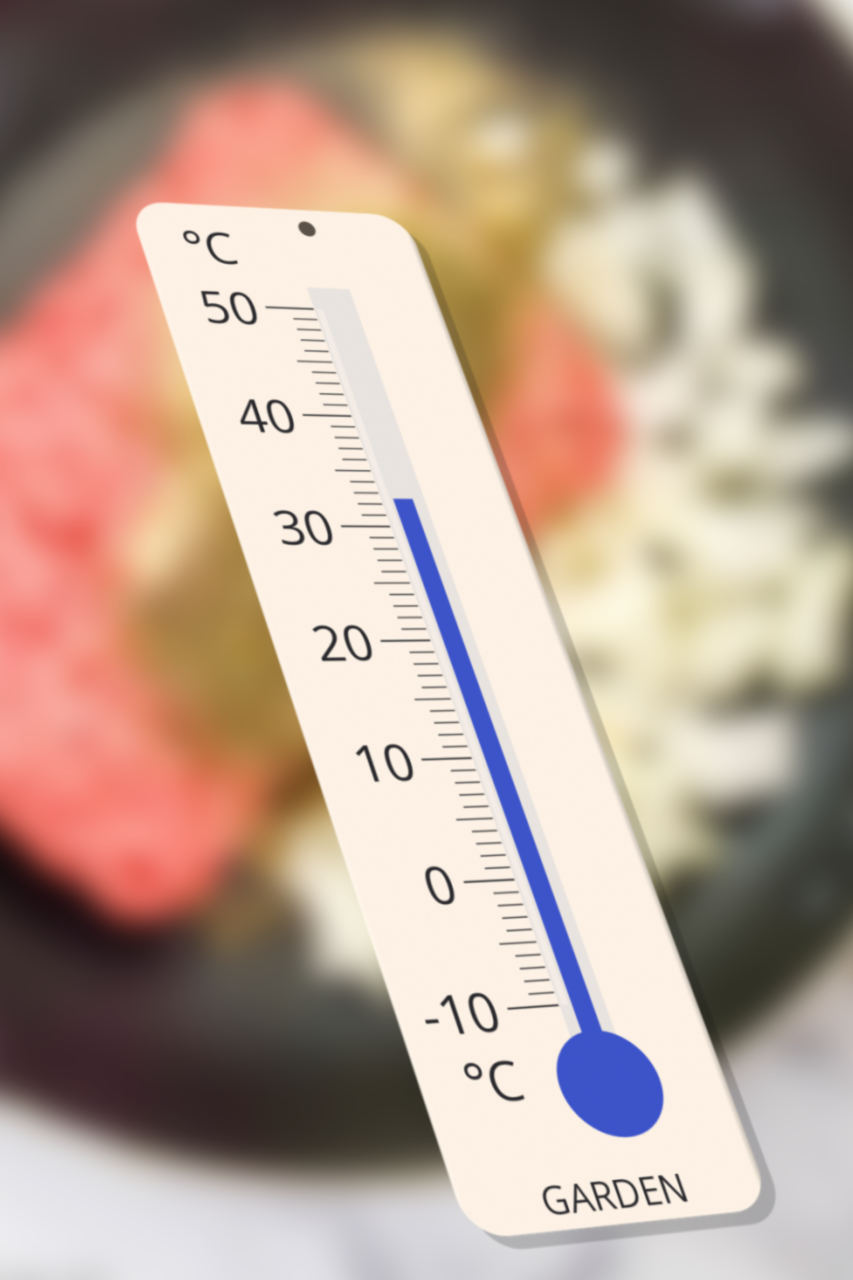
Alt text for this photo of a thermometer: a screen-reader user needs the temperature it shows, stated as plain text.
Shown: 32.5 °C
